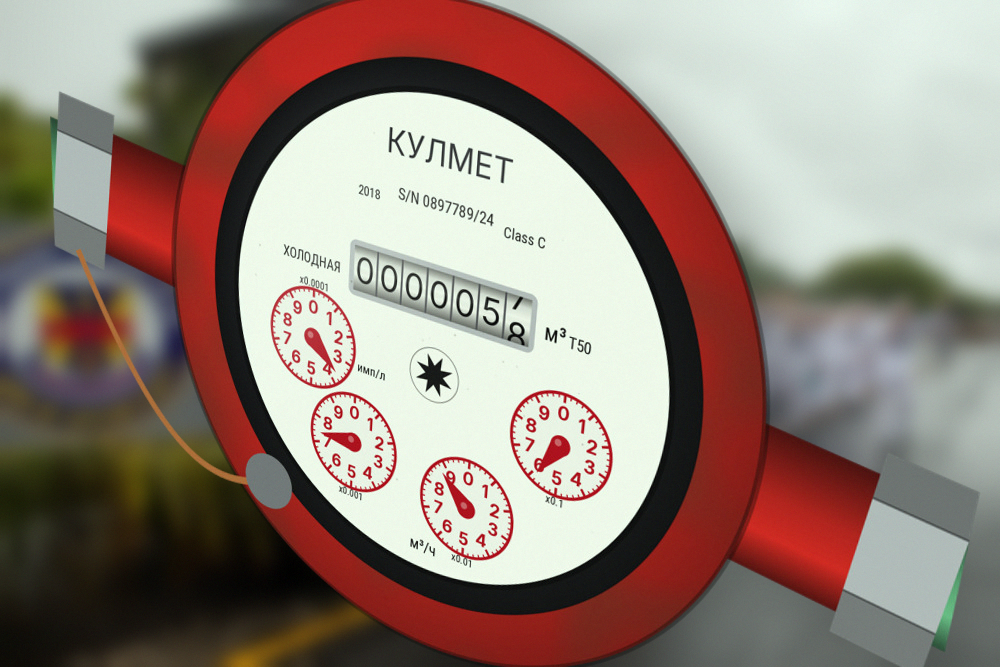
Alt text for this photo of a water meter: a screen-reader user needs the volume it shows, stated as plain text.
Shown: 57.5873 m³
